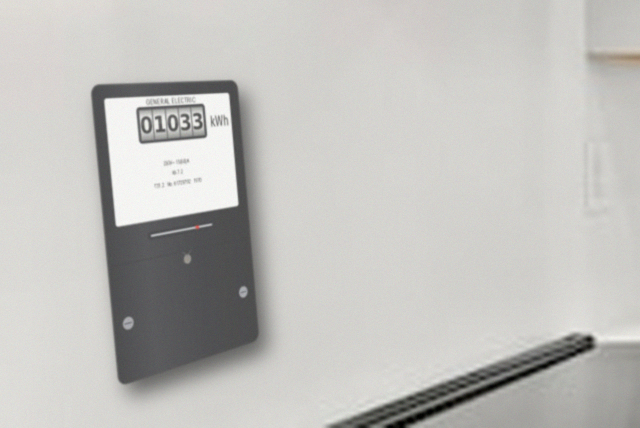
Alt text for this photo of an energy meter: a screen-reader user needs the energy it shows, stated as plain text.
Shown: 1033 kWh
